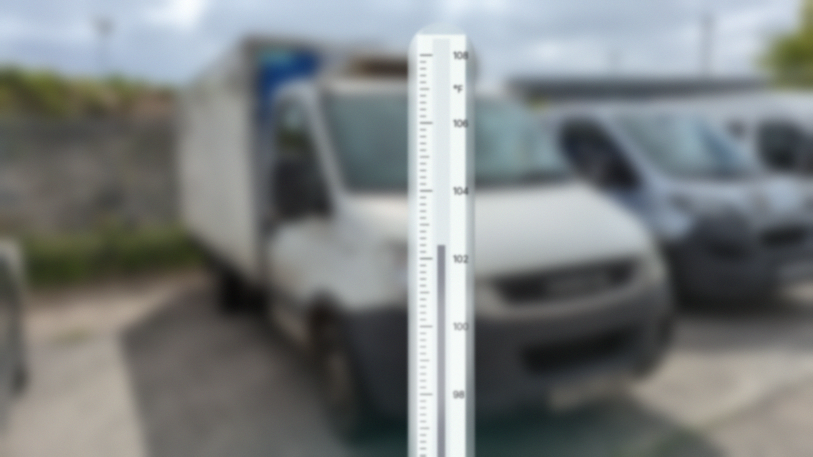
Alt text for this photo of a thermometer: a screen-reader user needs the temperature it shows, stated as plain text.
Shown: 102.4 °F
